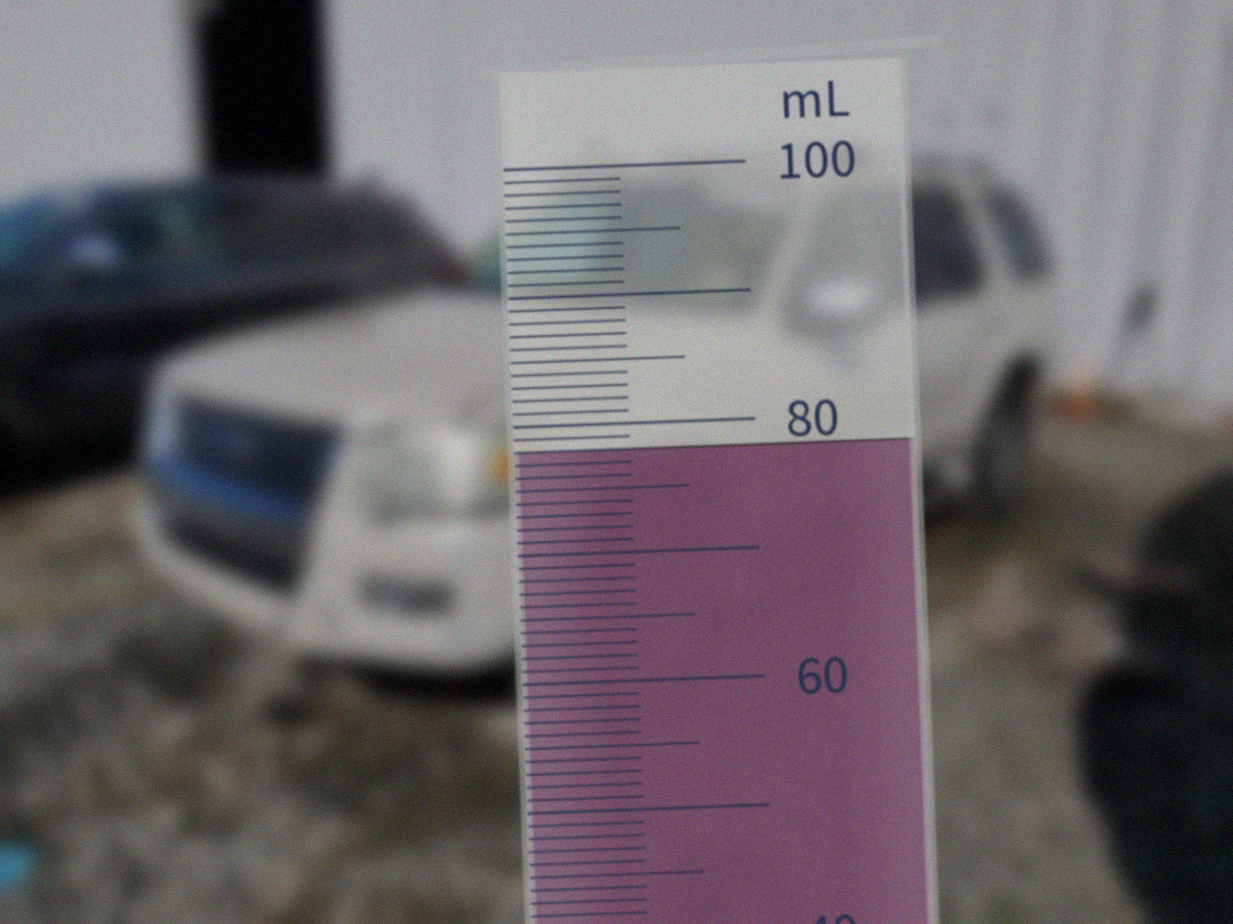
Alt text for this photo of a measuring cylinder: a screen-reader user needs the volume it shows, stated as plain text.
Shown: 78 mL
